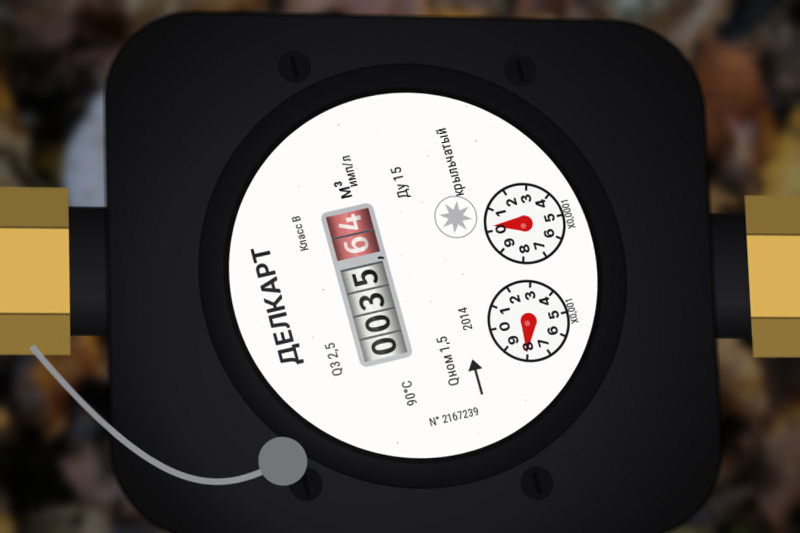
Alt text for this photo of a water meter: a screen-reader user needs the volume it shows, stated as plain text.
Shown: 35.6480 m³
